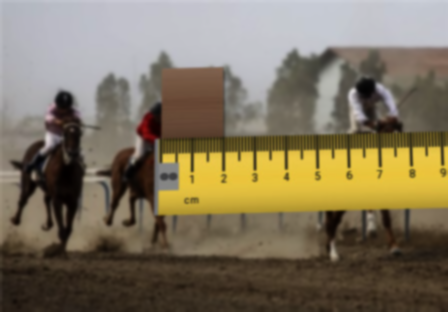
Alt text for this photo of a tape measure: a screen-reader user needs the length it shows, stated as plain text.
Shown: 2 cm
